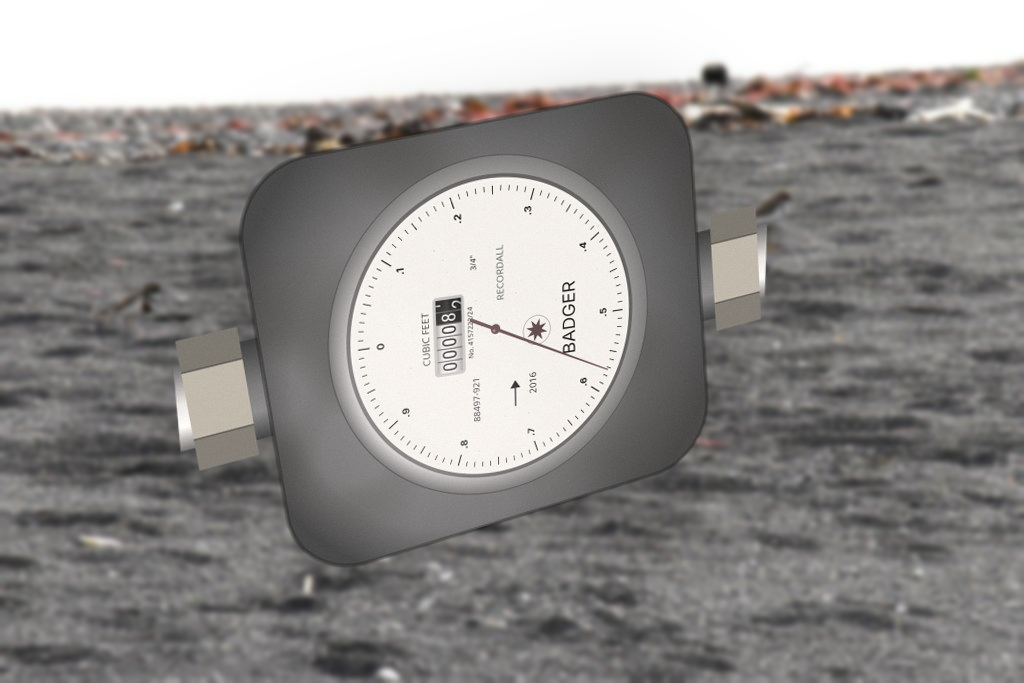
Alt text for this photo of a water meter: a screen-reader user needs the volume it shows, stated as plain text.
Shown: 81.57 ft³
